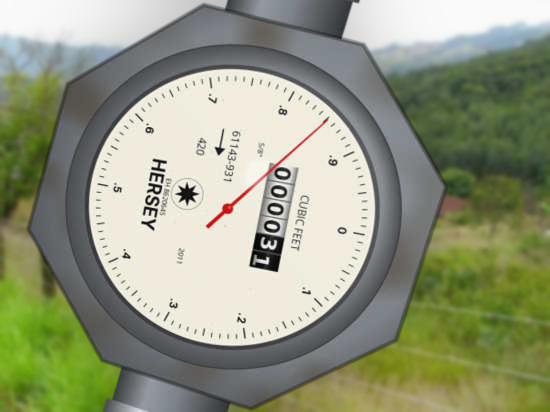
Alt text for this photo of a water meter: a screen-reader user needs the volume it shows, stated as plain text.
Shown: 30.85 ft³
